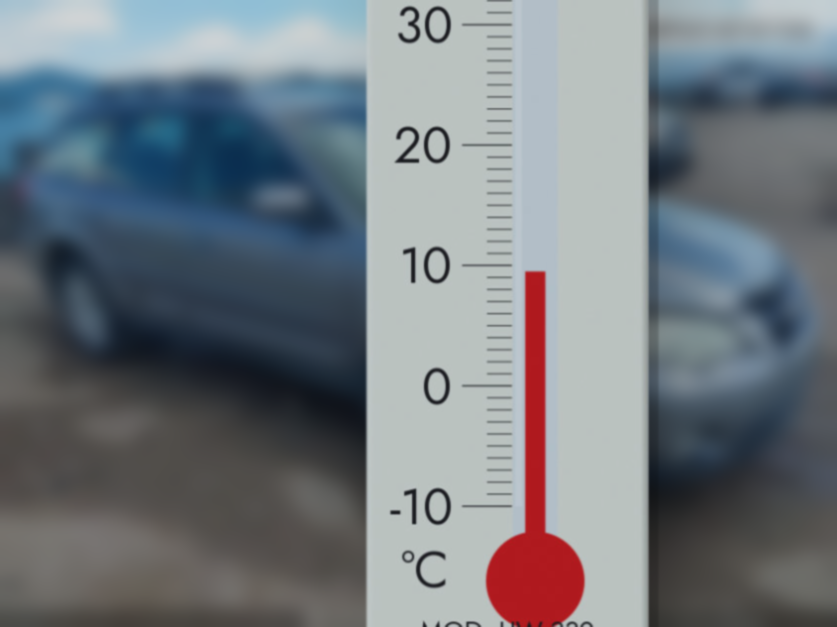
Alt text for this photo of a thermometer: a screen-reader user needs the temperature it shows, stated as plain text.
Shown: 9.5 °C
